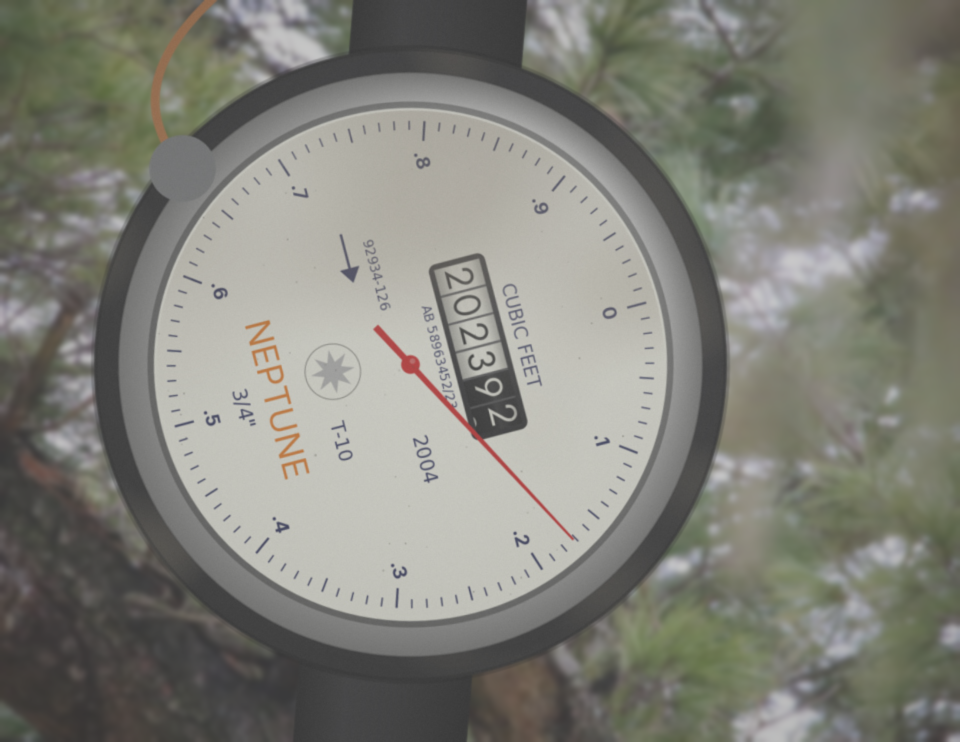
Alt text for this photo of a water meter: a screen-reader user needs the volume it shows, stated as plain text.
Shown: 202392.17 ft³
